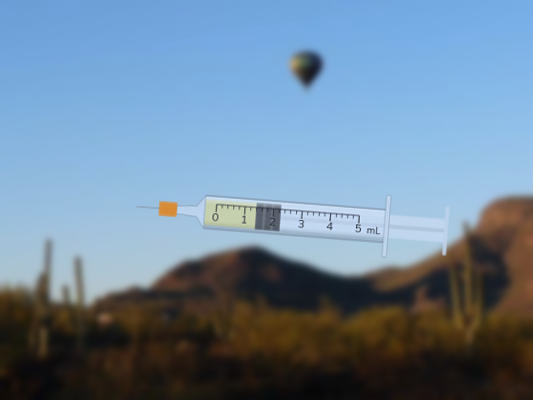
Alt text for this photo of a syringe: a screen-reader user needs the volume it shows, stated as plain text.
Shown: 1.4 mL
